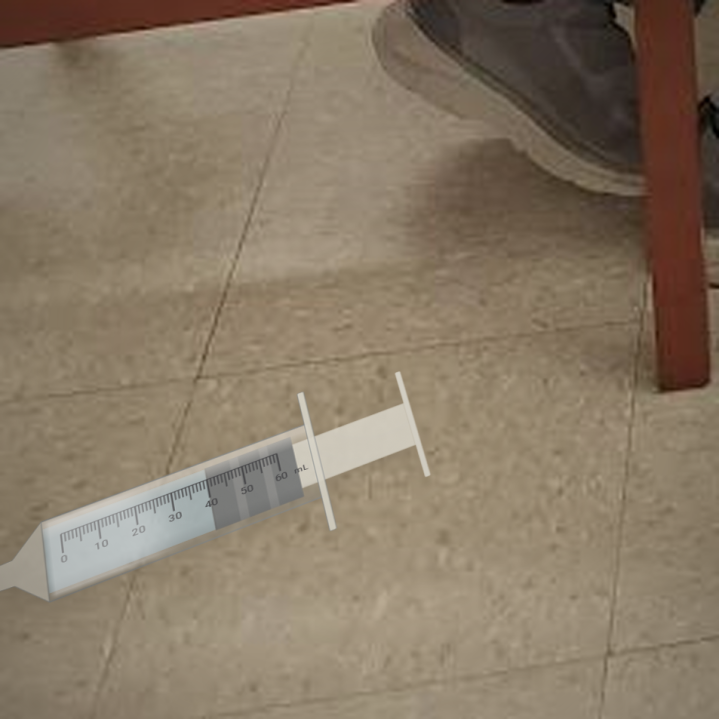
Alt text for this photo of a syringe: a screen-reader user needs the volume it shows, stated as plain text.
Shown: 40 mL
